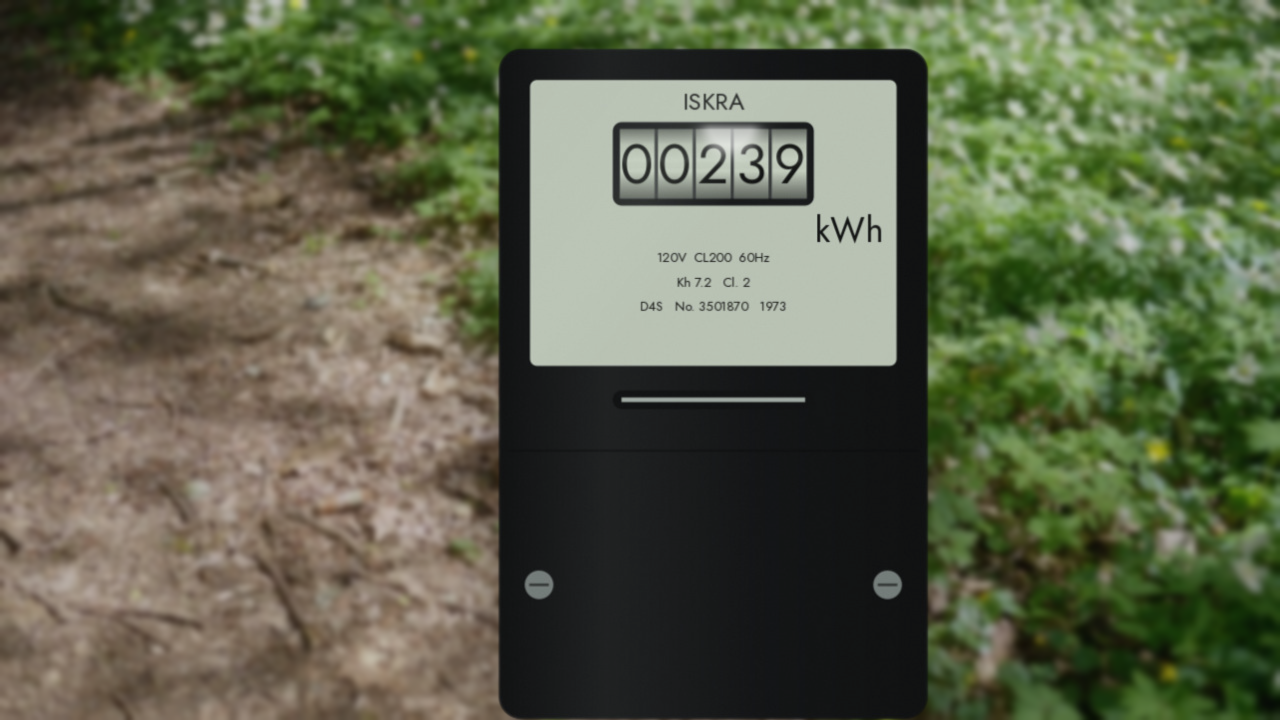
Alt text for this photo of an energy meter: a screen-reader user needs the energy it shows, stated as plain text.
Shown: 239 kWh
